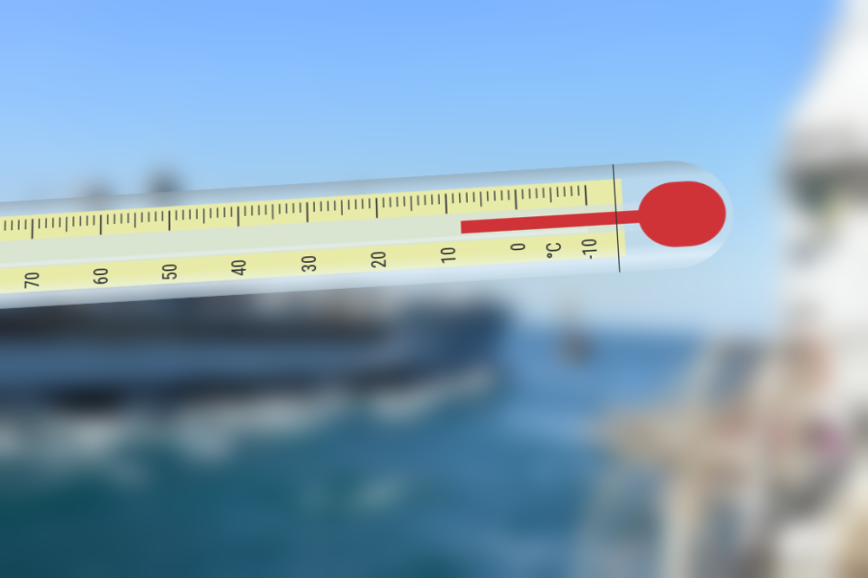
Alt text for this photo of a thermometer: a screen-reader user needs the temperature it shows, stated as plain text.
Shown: 8 °C
